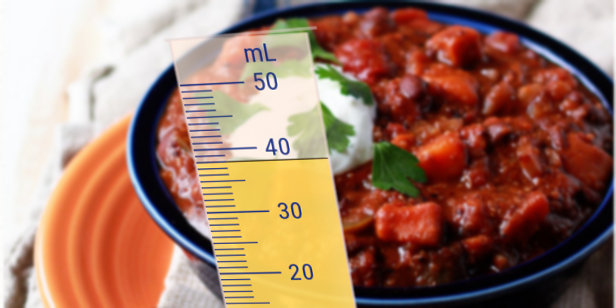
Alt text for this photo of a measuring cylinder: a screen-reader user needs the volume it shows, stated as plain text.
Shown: 38 mL
